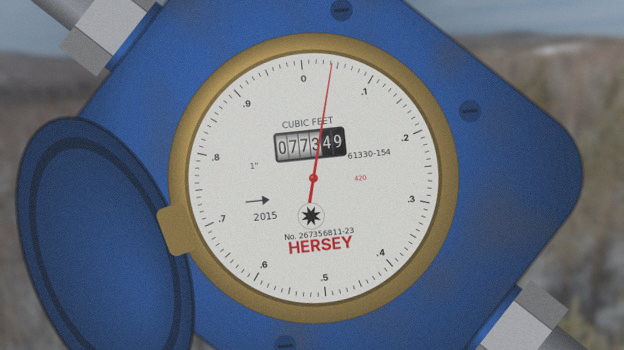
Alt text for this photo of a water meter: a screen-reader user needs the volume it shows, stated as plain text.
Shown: 77349.04 ft³
